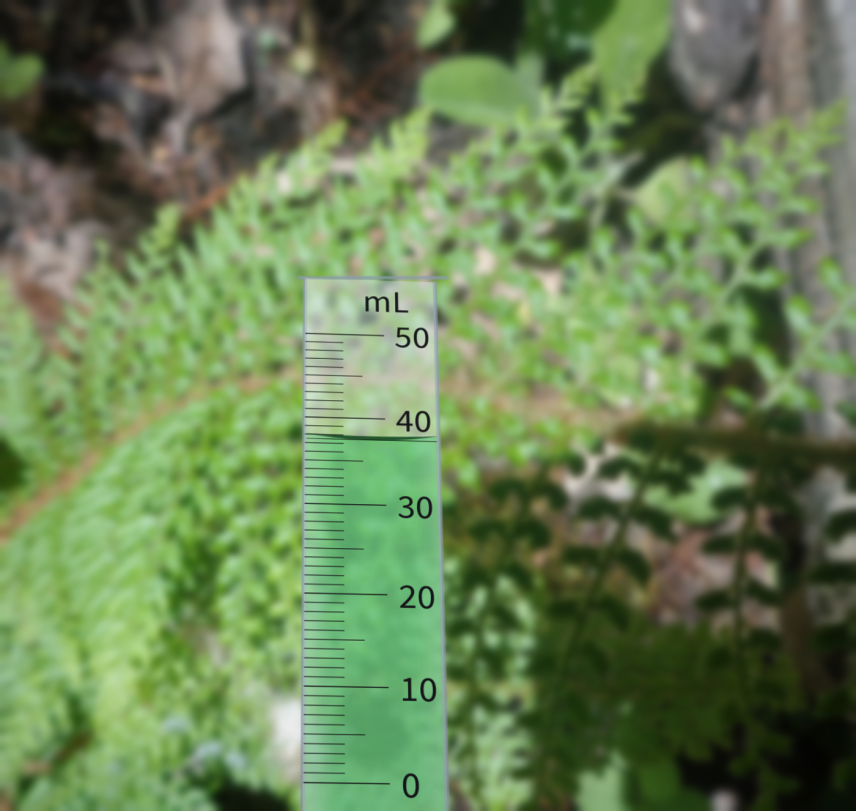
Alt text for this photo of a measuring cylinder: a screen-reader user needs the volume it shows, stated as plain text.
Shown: 37.5 mL
